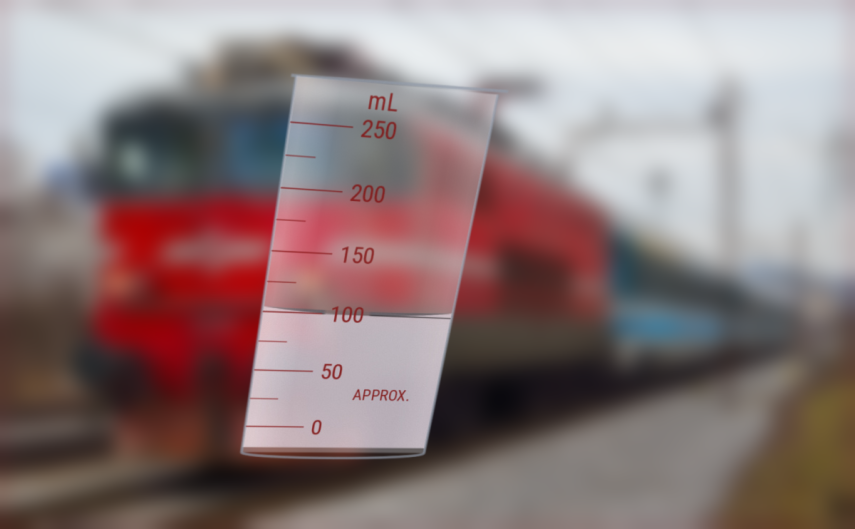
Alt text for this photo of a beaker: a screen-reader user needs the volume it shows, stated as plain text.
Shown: 100 mL
